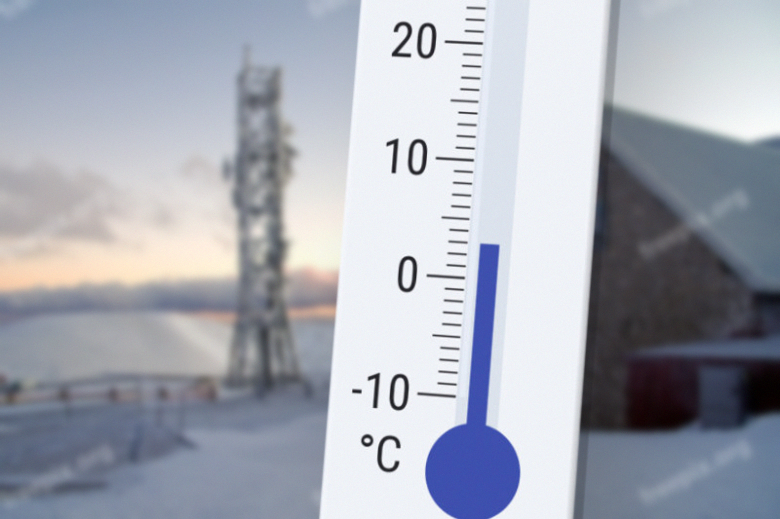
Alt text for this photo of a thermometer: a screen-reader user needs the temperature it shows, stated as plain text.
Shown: 3 °C
